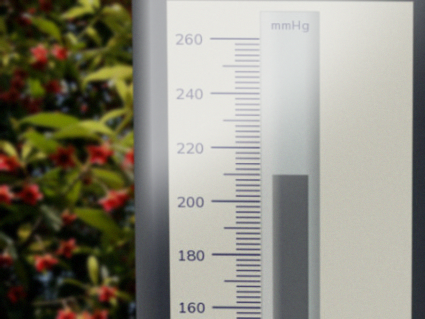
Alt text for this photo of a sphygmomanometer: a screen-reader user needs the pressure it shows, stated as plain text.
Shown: 210 mmHg
